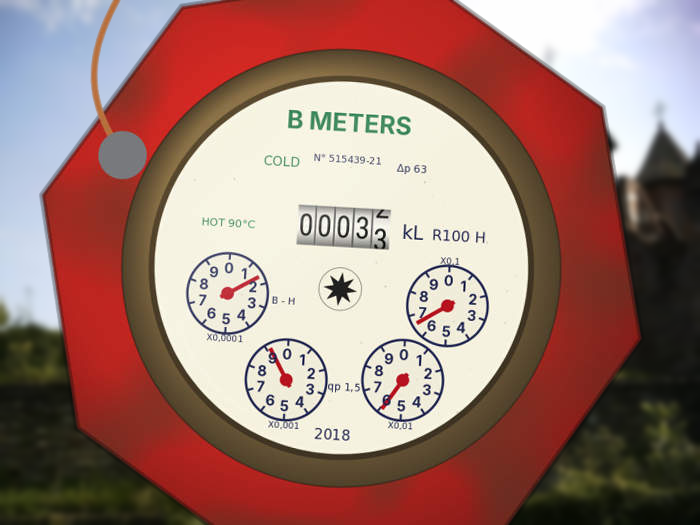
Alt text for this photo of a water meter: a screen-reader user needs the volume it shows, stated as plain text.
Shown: 32.6591 kL
